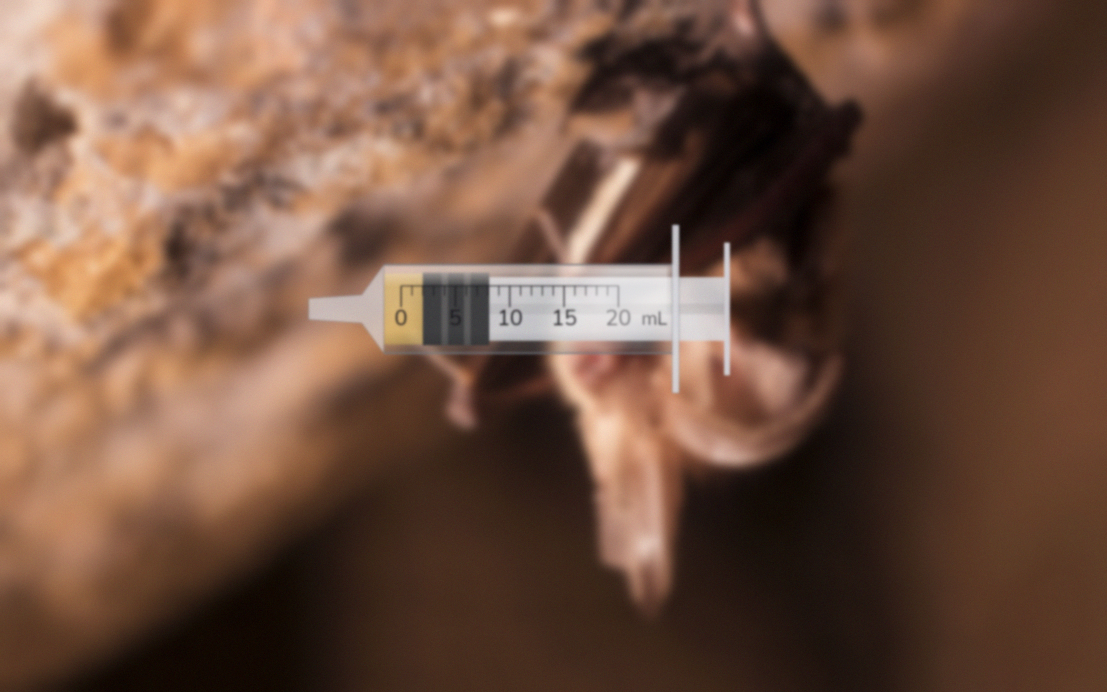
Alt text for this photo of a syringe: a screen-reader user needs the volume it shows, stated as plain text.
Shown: 2 mL
